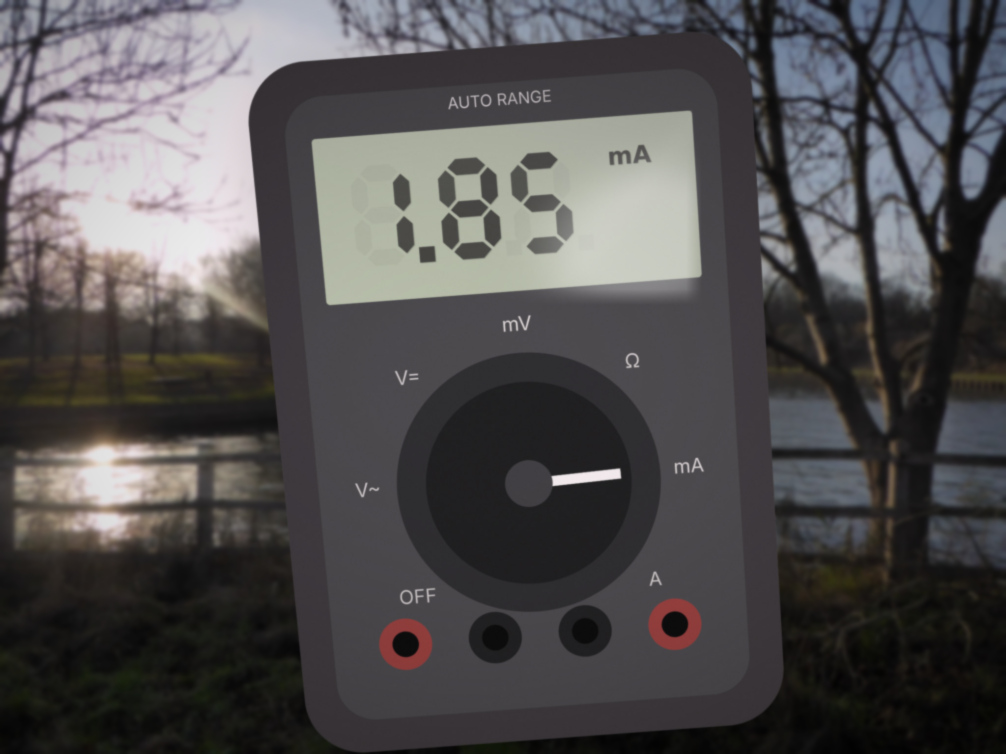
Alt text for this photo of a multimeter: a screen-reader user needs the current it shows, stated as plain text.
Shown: 1.85 mA
